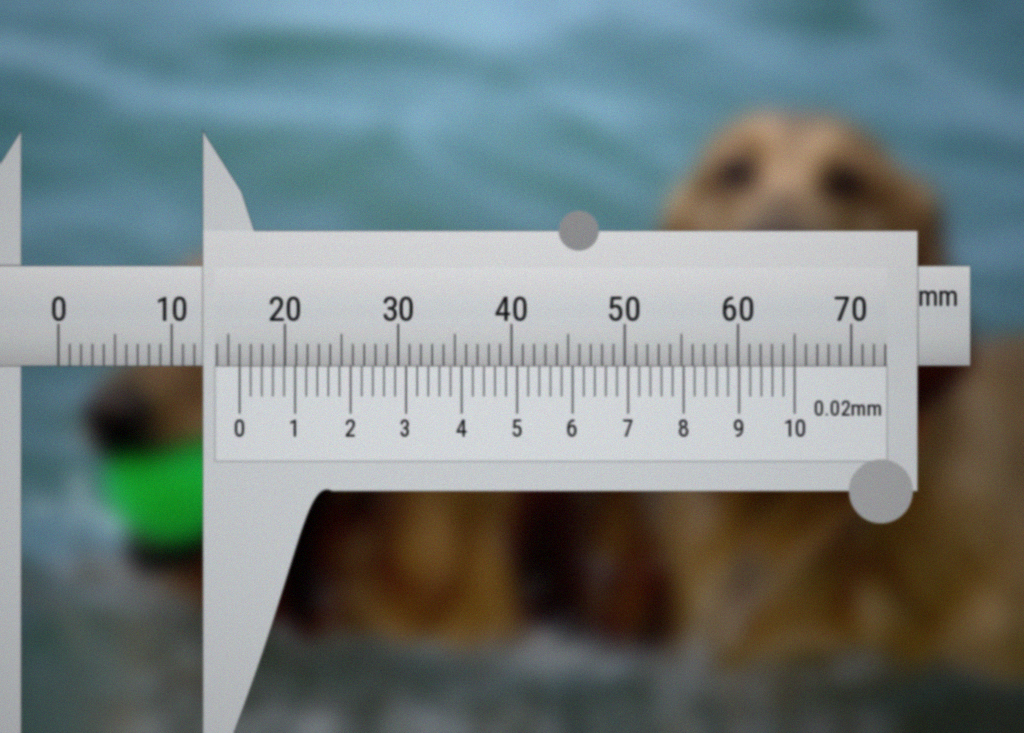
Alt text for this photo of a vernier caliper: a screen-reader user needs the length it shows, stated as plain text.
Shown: 16.0 mm
